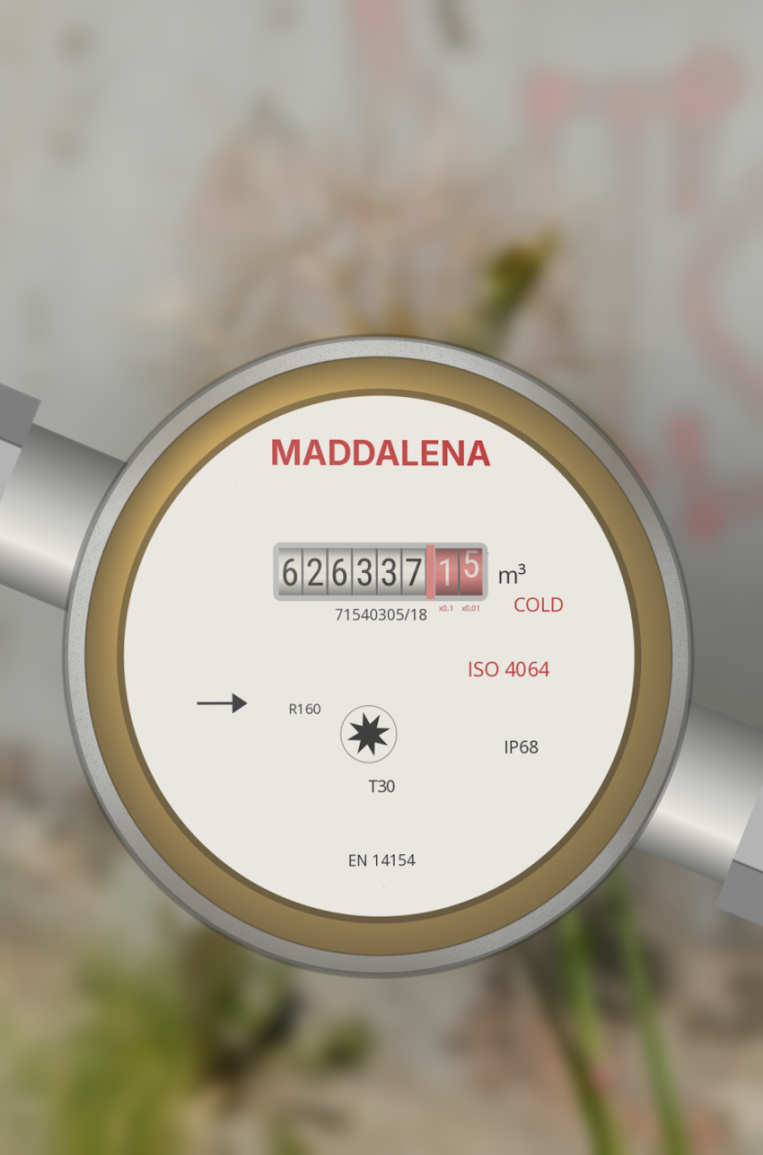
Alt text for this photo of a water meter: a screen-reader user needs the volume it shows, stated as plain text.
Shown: 626337.15 m³
